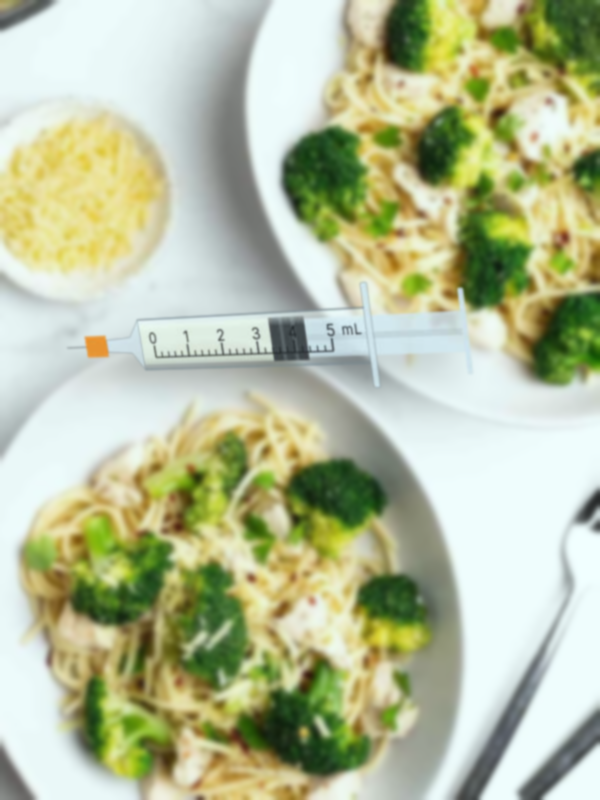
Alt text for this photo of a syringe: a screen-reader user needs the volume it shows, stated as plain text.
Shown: 3.4 mL
